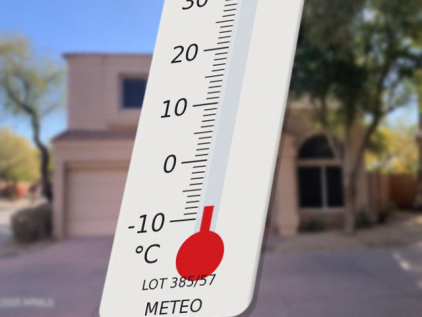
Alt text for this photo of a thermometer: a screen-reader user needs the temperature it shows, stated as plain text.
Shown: -8 °C
